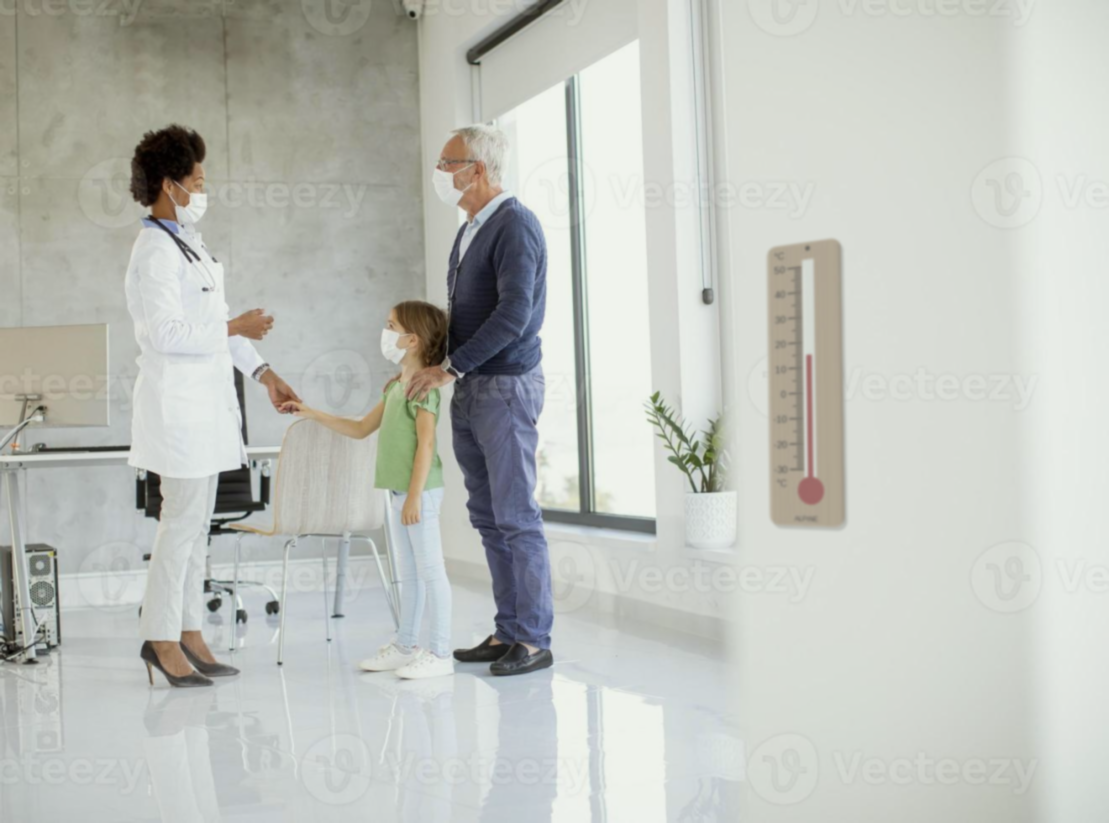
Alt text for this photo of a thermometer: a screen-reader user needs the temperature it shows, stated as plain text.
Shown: 15 °C
